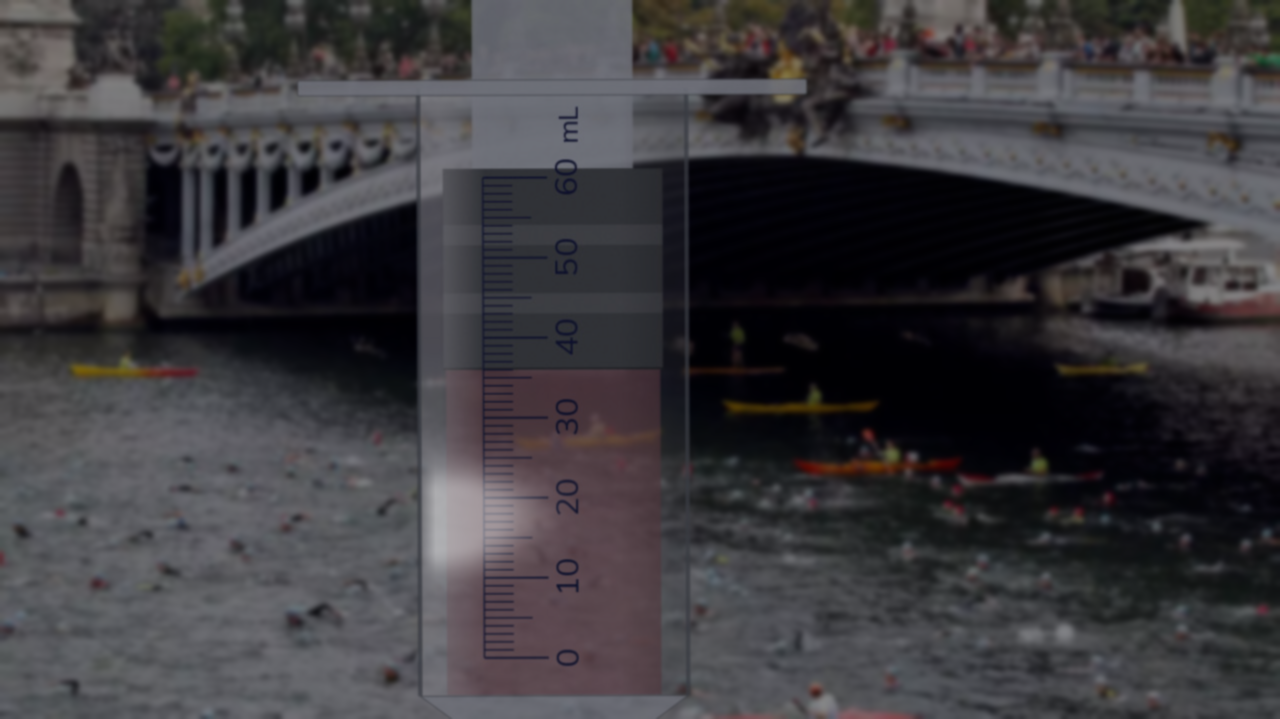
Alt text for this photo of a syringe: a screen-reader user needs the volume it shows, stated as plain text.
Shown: 36 mL
